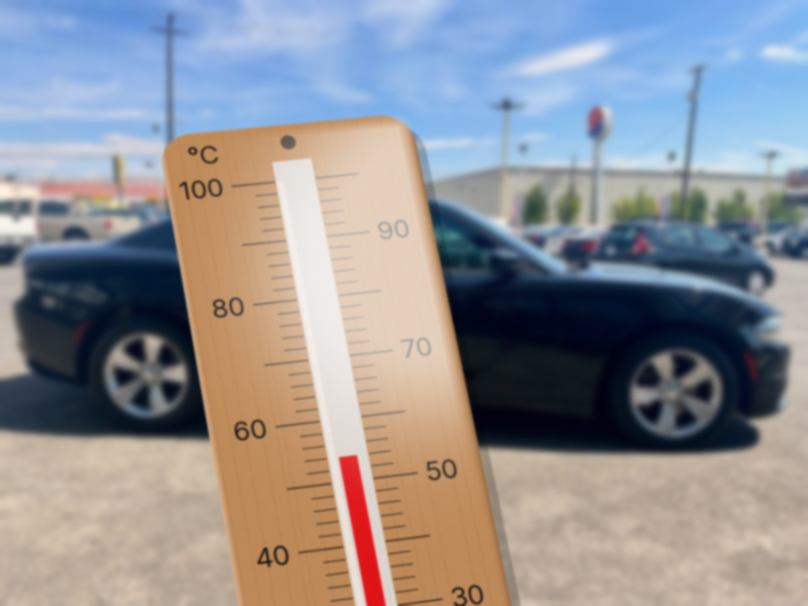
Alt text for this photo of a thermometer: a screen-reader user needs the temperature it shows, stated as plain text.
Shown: 54 °C
